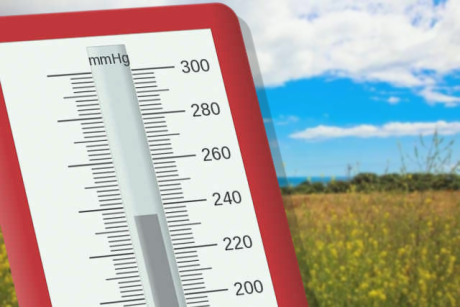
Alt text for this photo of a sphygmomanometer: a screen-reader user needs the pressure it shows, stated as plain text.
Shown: 236 mmHg
